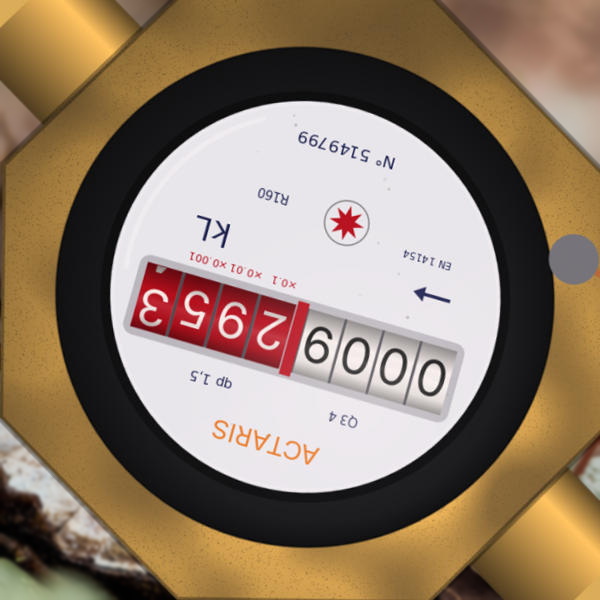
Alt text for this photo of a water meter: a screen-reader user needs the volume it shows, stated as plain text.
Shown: 9.2953 kL
